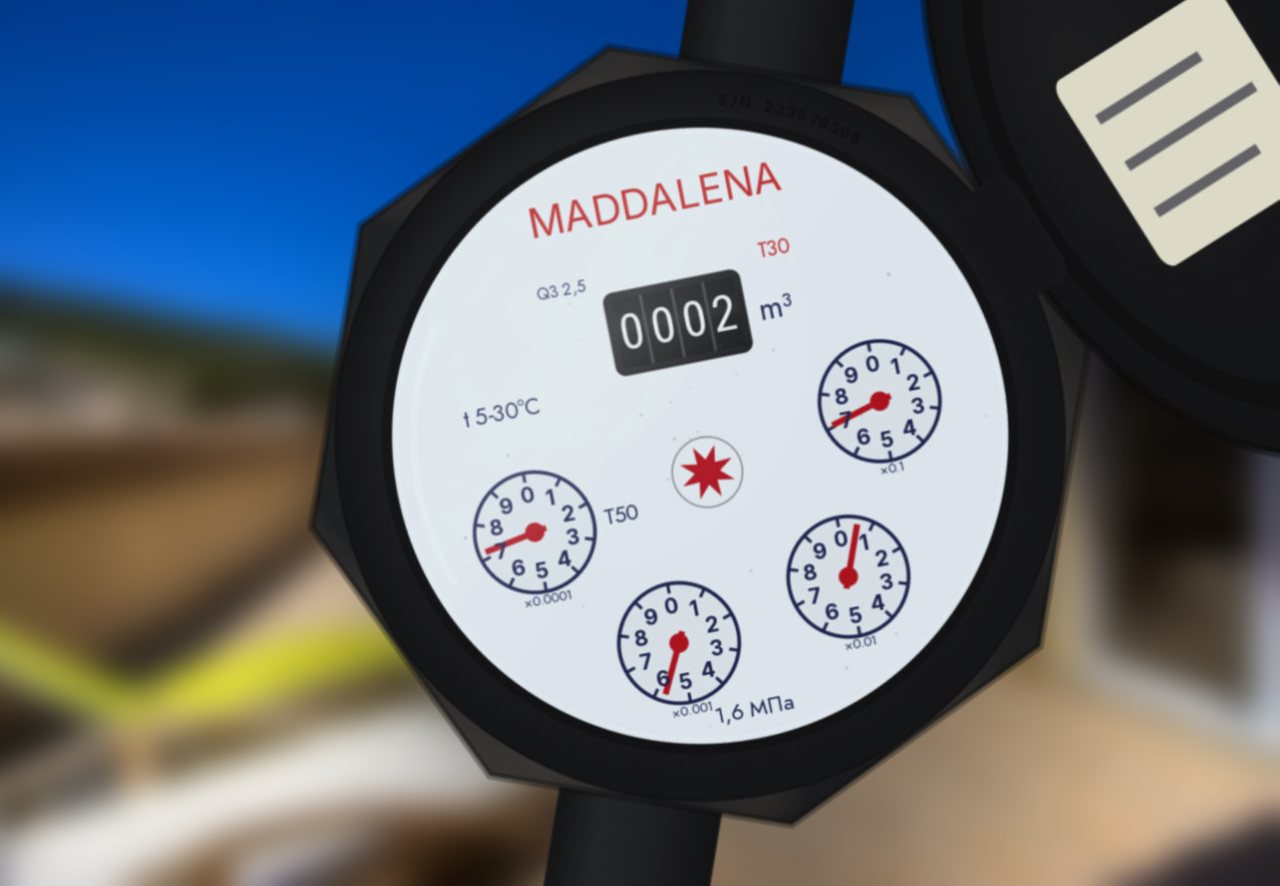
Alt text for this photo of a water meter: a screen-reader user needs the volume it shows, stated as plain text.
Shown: 2.7057 m³
